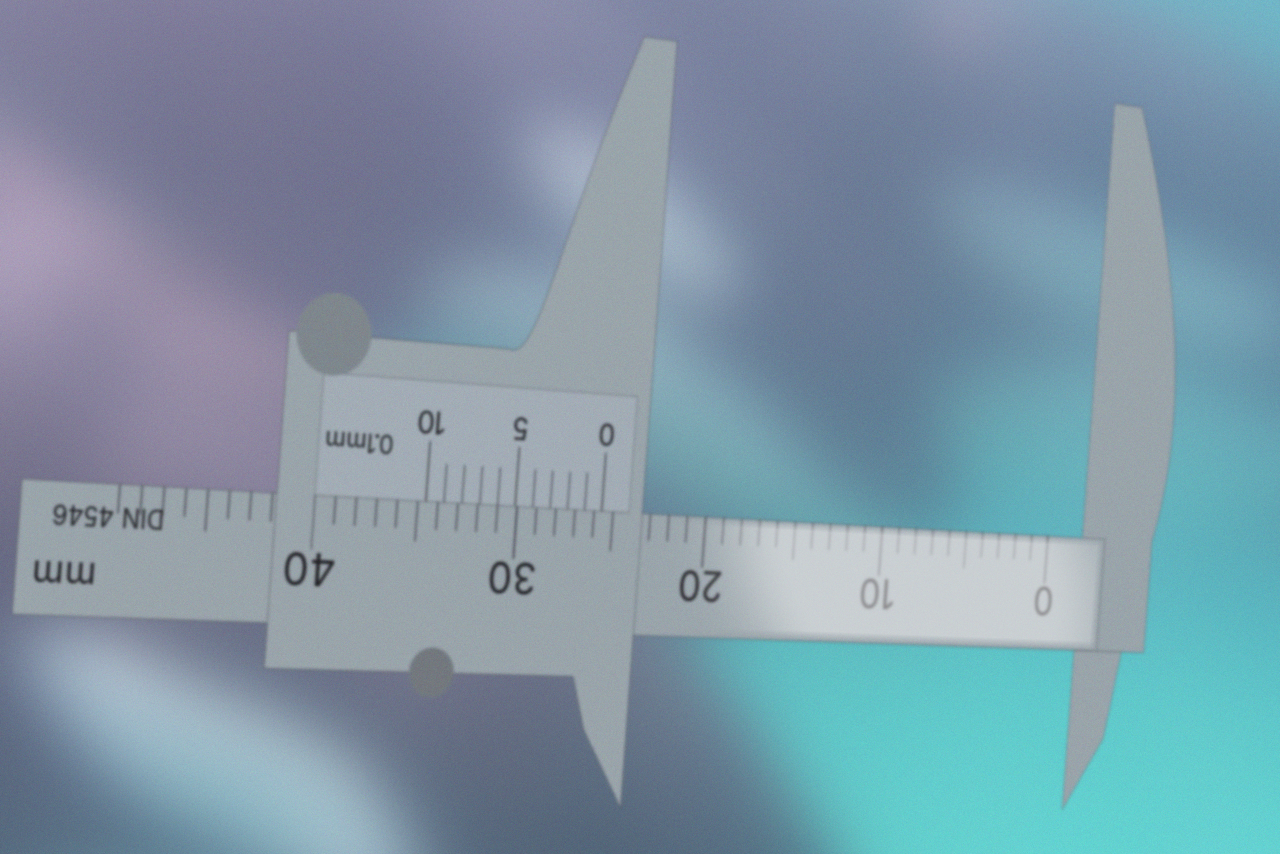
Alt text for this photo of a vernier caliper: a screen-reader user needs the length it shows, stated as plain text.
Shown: 25.6 mm
